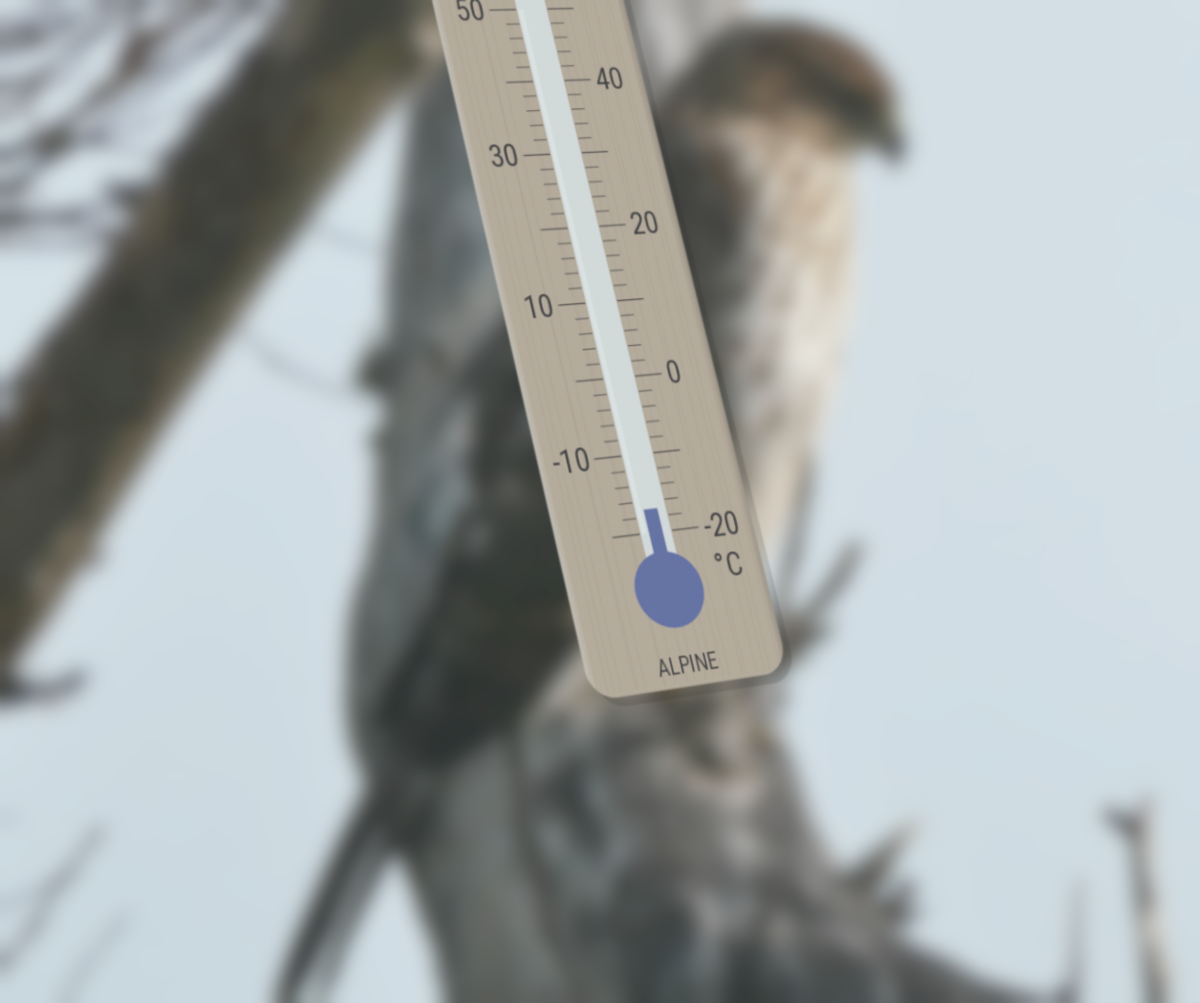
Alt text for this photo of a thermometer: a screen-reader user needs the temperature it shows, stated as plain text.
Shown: -17 °C
